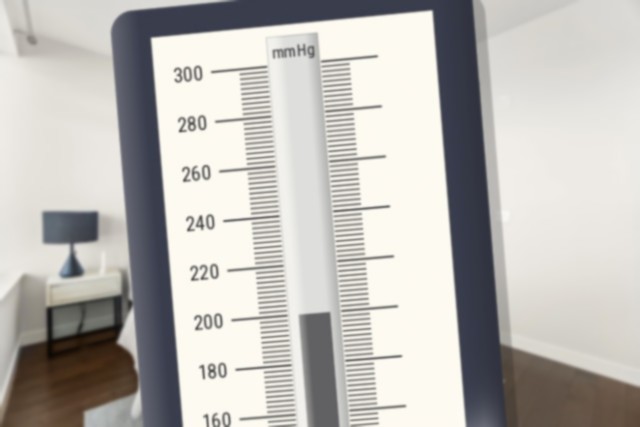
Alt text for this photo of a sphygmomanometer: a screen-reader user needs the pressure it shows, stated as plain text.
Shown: 200 mmHg
